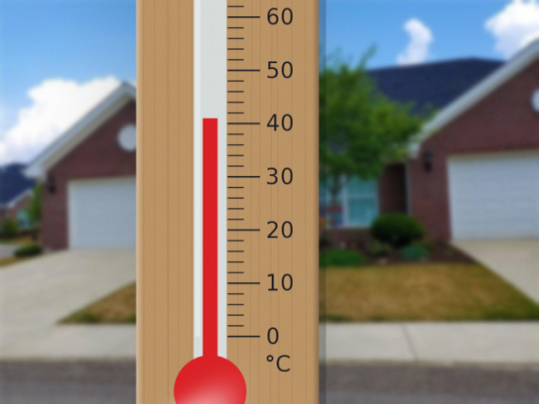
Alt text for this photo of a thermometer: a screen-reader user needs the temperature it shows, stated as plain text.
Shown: 41 °C
